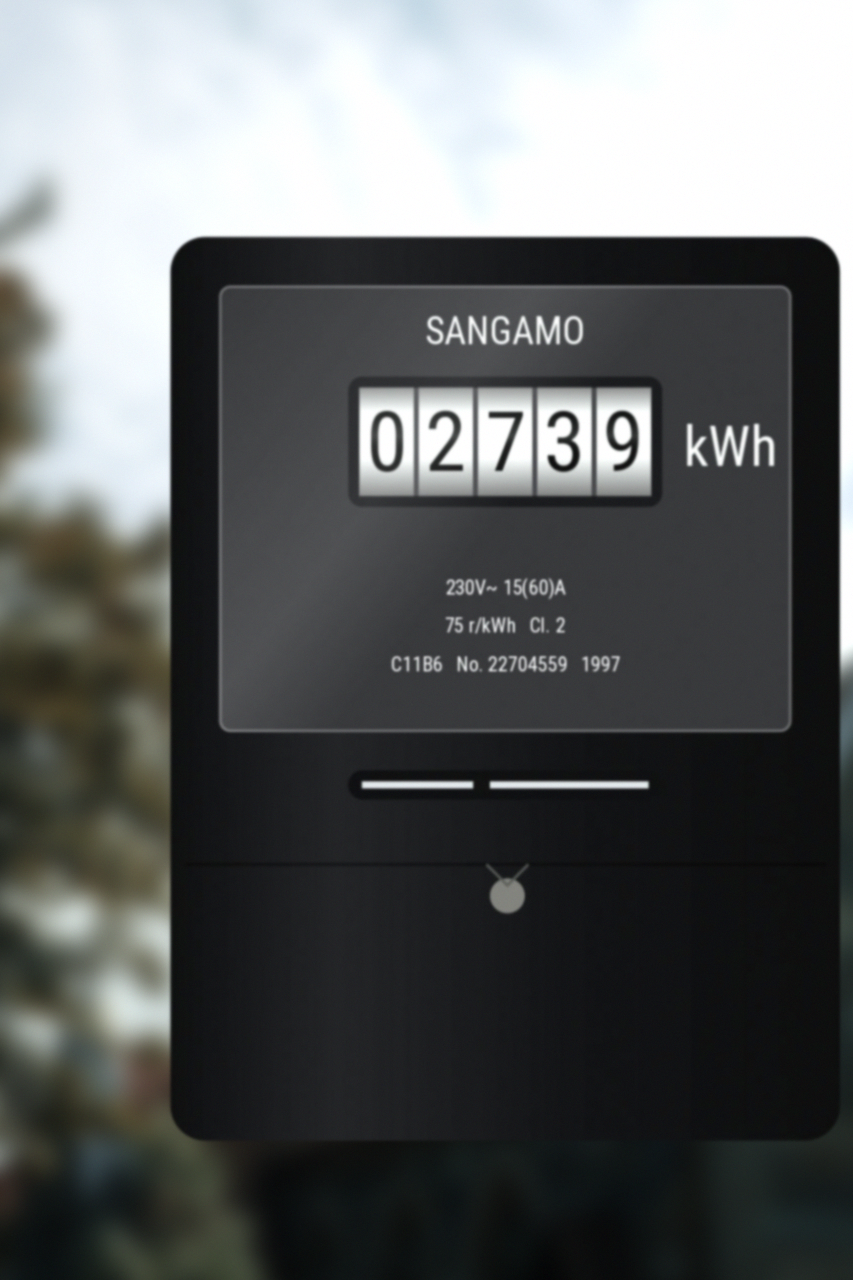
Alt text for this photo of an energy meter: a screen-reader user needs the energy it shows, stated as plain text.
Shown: 2739 kWh
